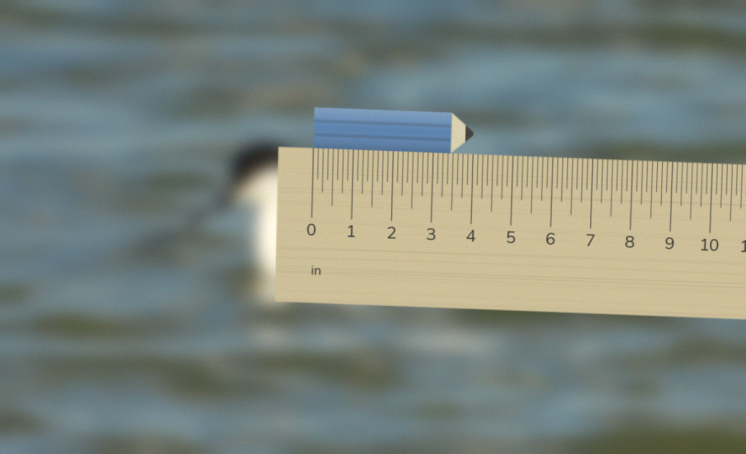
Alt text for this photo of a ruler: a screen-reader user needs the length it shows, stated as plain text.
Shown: 4 in
